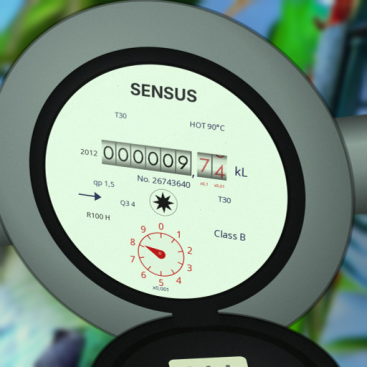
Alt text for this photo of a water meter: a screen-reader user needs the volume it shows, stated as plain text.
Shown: 9.738 kL
